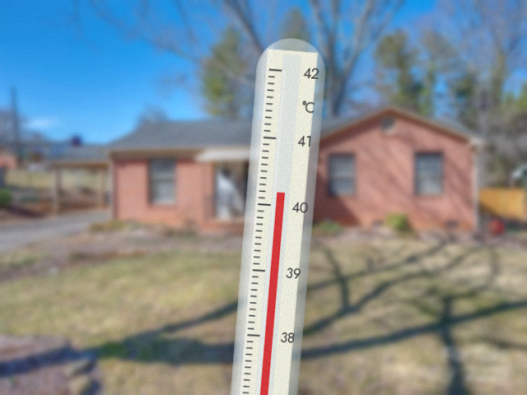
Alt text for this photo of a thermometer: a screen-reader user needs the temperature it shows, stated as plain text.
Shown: 40.2 °C
